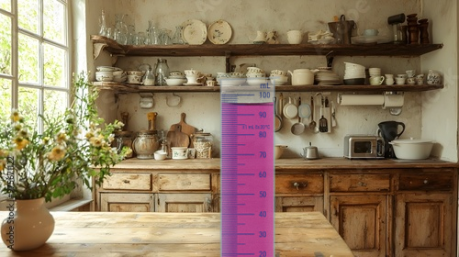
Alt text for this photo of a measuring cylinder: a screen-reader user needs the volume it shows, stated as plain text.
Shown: 95 mL
